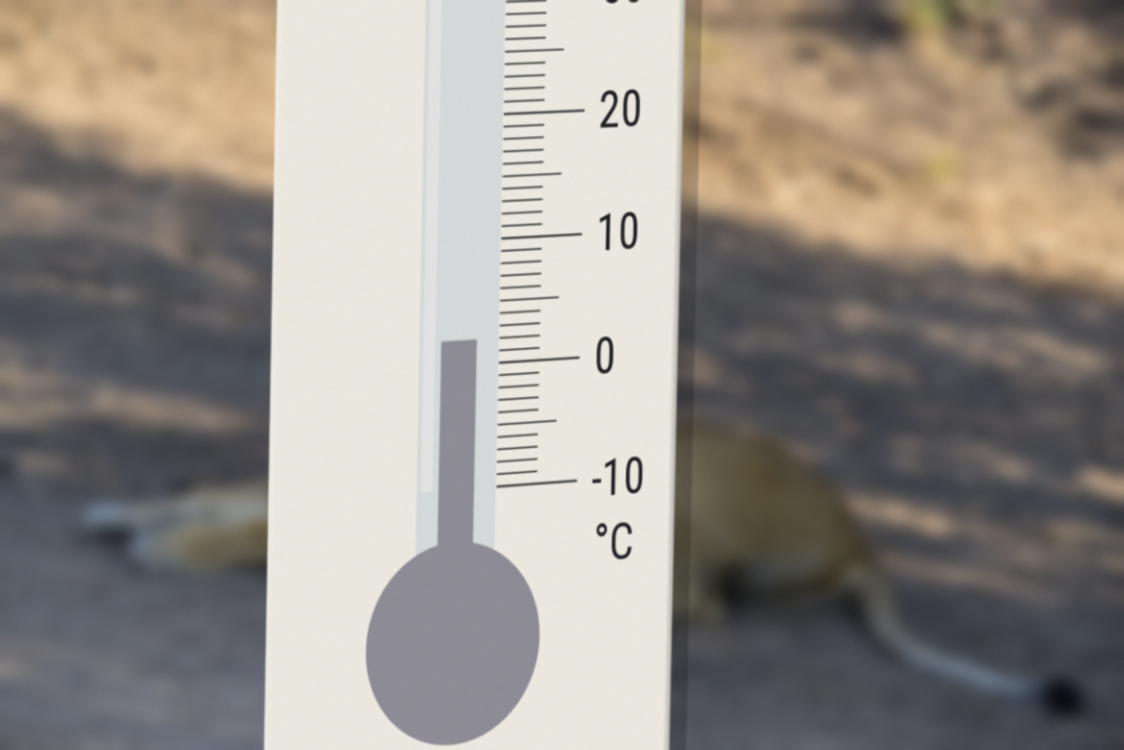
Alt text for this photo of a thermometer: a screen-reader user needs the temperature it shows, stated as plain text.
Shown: 2 °C
